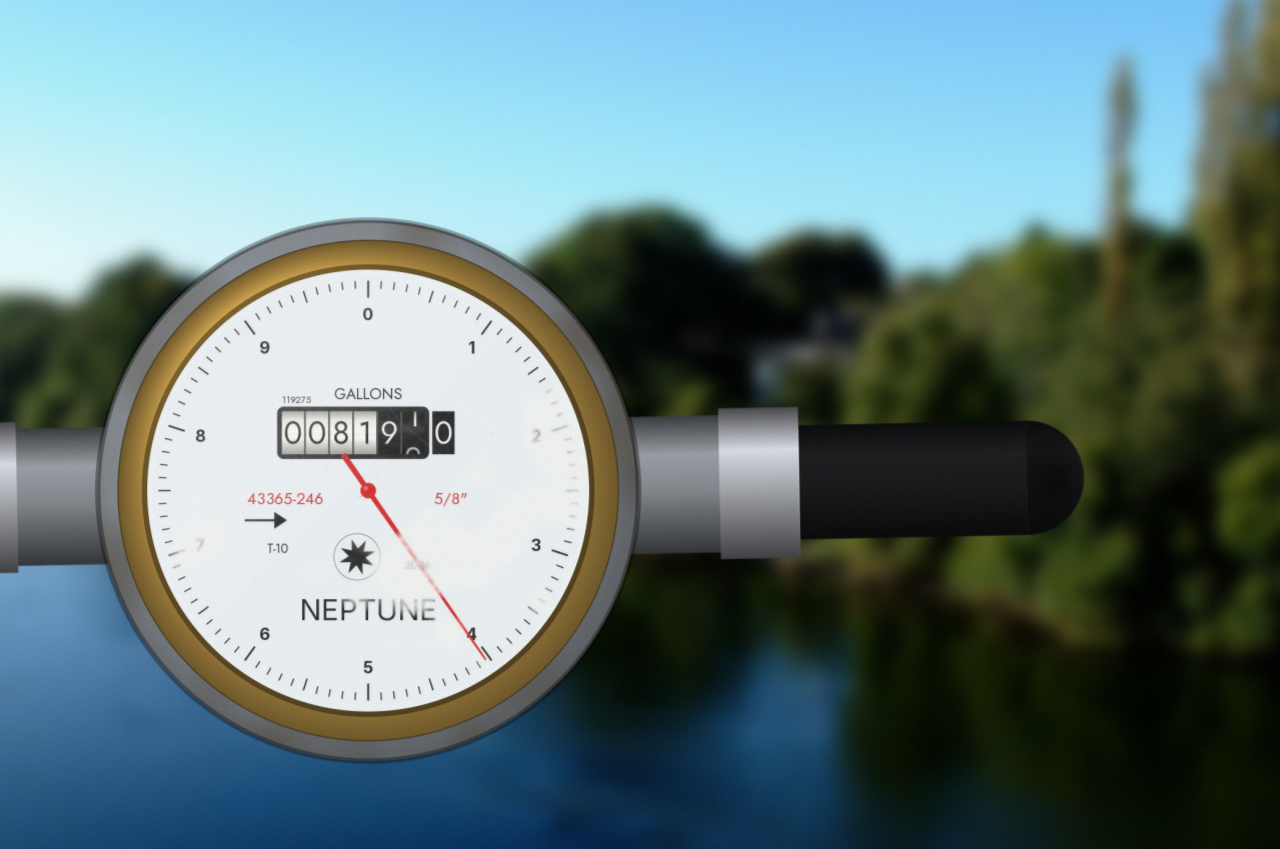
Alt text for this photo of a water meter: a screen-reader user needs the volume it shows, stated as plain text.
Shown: 81914.0 gal
